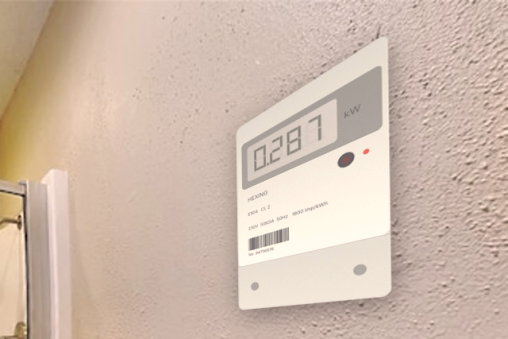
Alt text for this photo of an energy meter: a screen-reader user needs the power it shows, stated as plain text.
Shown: 0.287 kW
